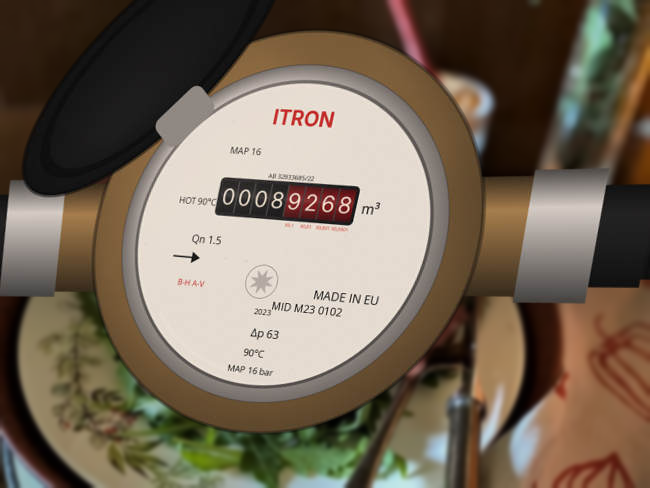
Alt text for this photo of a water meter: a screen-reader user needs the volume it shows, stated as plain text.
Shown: 8.9268 m³
